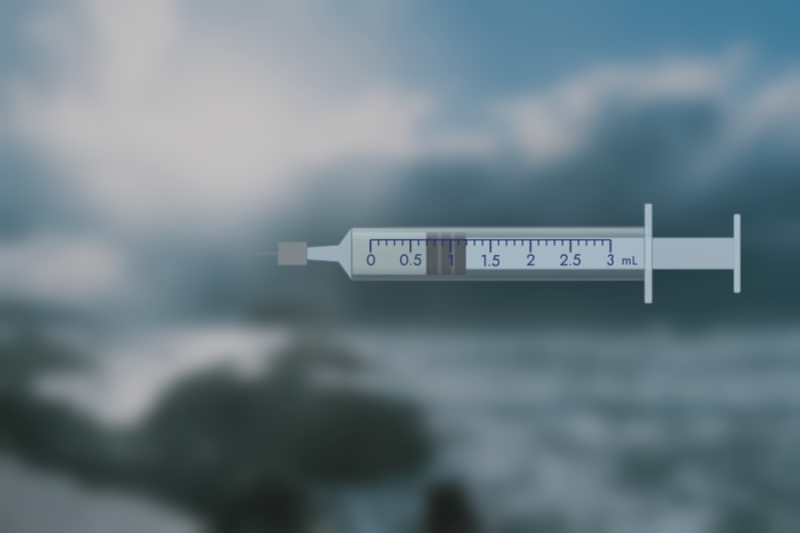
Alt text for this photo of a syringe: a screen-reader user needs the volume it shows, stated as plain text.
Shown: 0.7 mL
